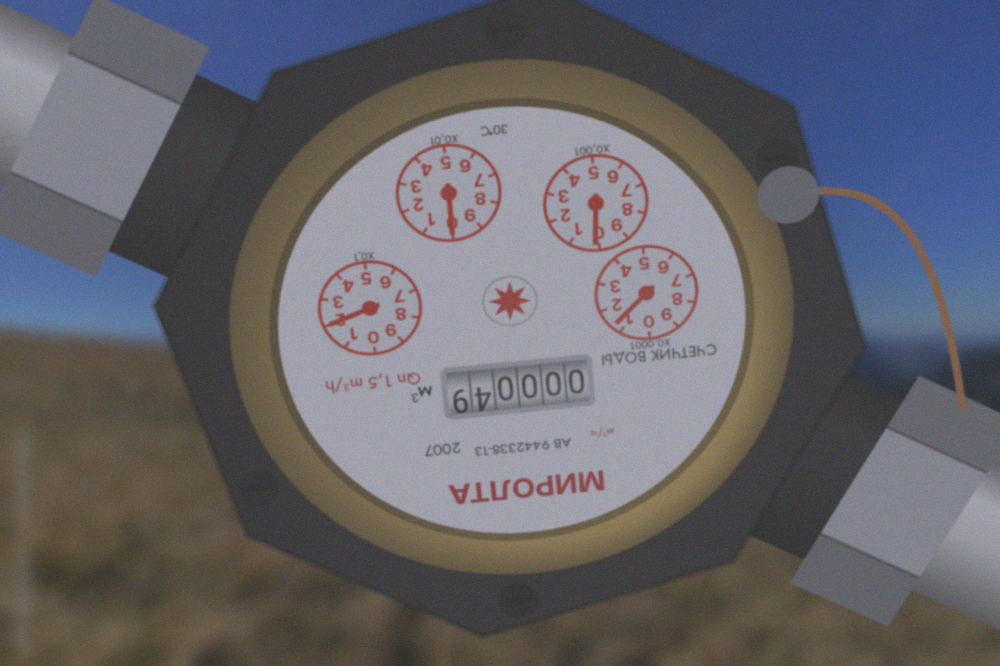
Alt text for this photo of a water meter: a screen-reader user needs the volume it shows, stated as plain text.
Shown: 49.2001 m³
